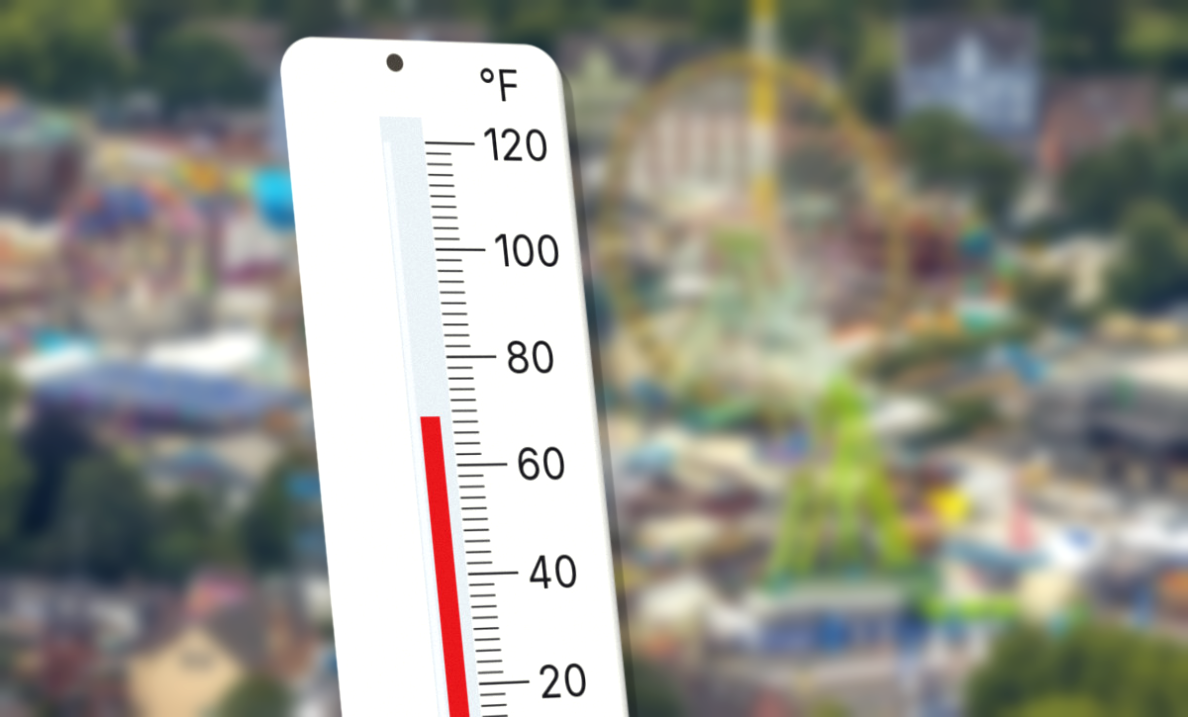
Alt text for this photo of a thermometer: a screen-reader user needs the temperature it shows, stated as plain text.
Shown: 69 °F
